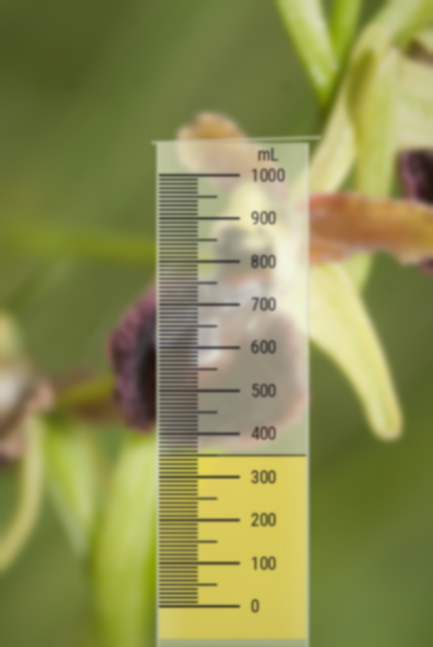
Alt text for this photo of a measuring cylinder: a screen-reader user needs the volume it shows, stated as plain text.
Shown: 350 mL
